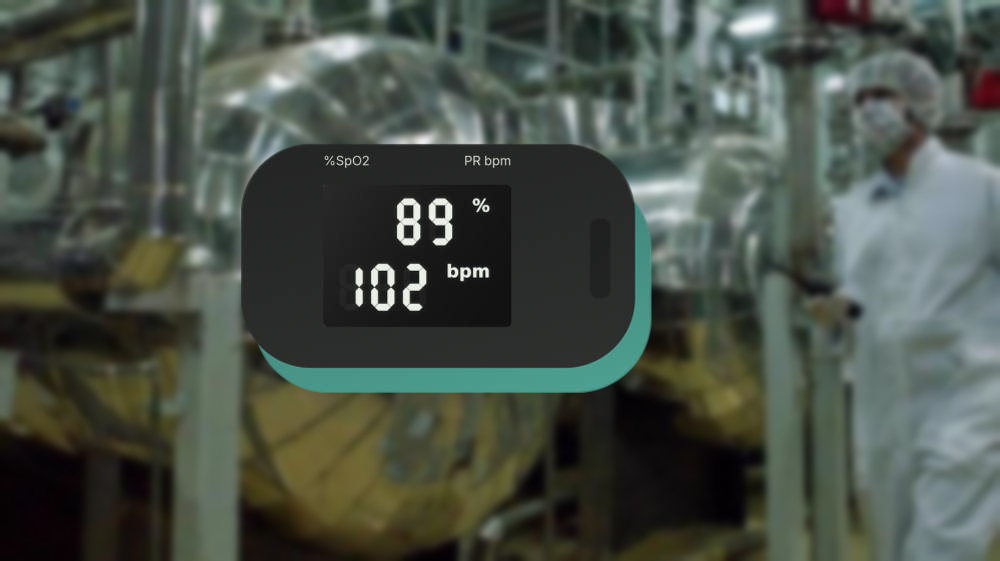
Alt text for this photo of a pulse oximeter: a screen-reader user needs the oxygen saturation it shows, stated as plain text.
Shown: 89 %
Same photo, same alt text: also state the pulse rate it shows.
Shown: 102 bpm
